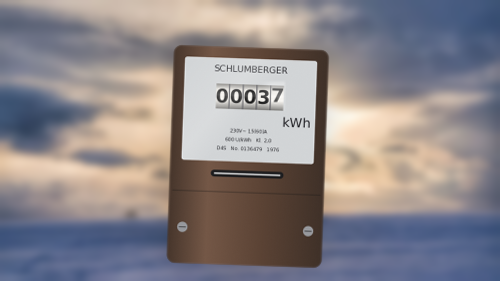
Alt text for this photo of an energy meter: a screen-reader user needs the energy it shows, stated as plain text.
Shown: 37 kWh
